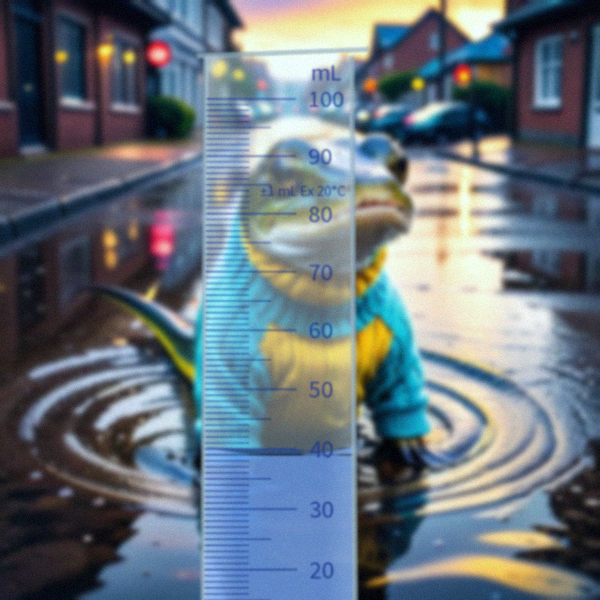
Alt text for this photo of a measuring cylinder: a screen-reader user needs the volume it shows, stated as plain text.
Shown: 39 mL
